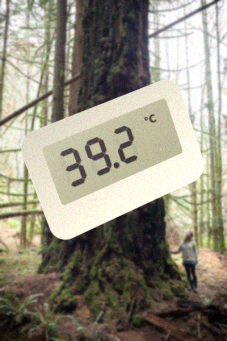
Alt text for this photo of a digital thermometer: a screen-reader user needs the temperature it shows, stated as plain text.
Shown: 39.2 °C
